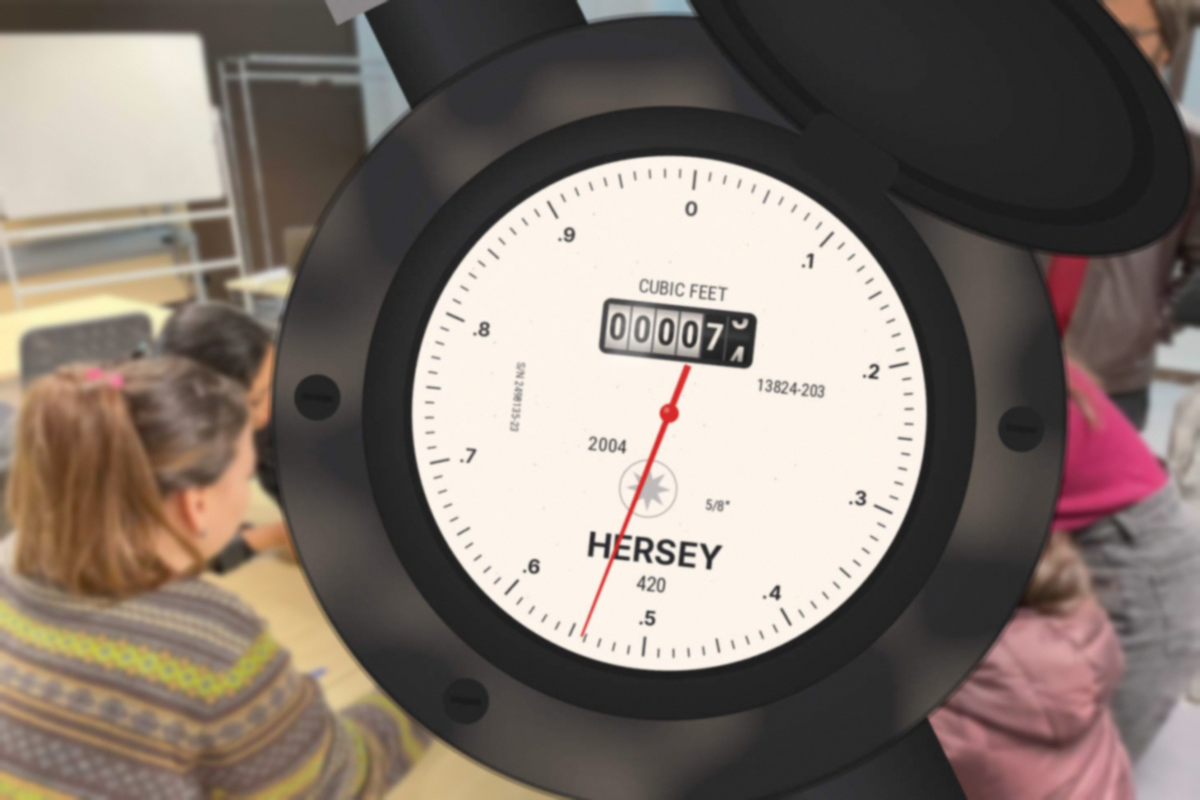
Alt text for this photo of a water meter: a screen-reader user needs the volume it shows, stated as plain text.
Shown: 73.54 ft³
